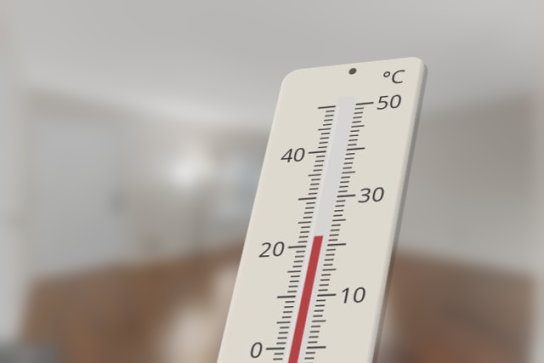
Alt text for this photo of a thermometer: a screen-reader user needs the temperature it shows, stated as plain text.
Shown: 22 °C
